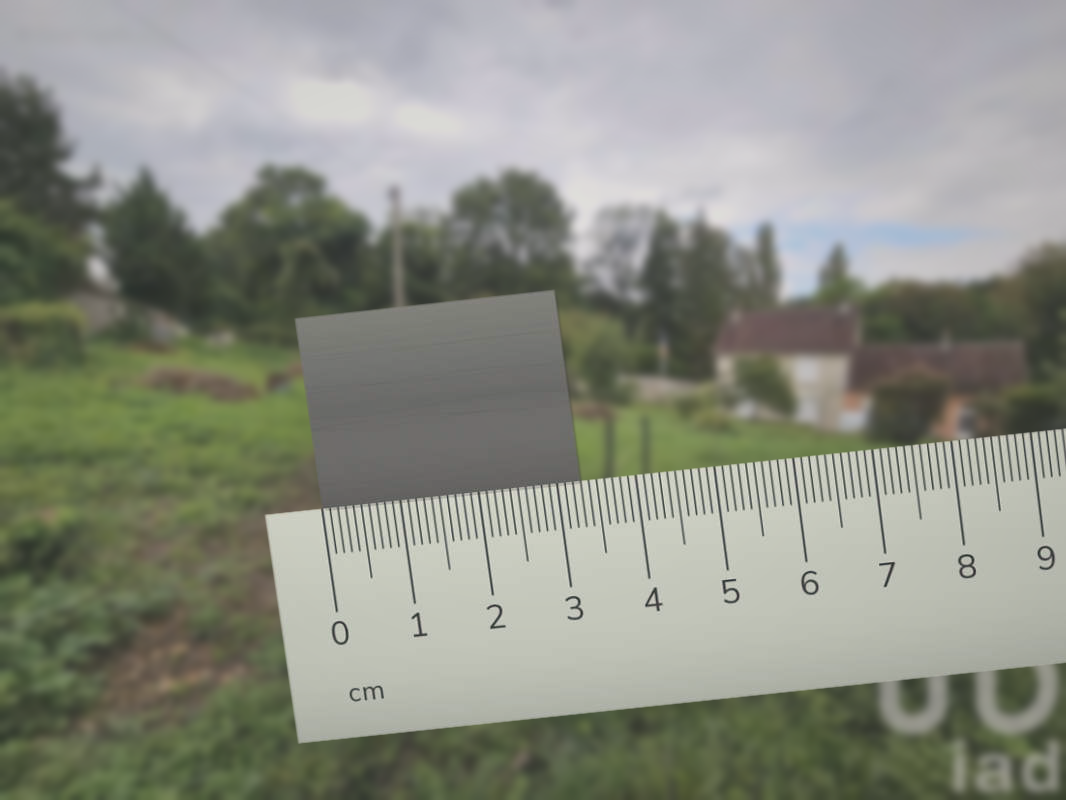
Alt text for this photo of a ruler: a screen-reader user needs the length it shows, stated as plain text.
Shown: 3.3 cm
